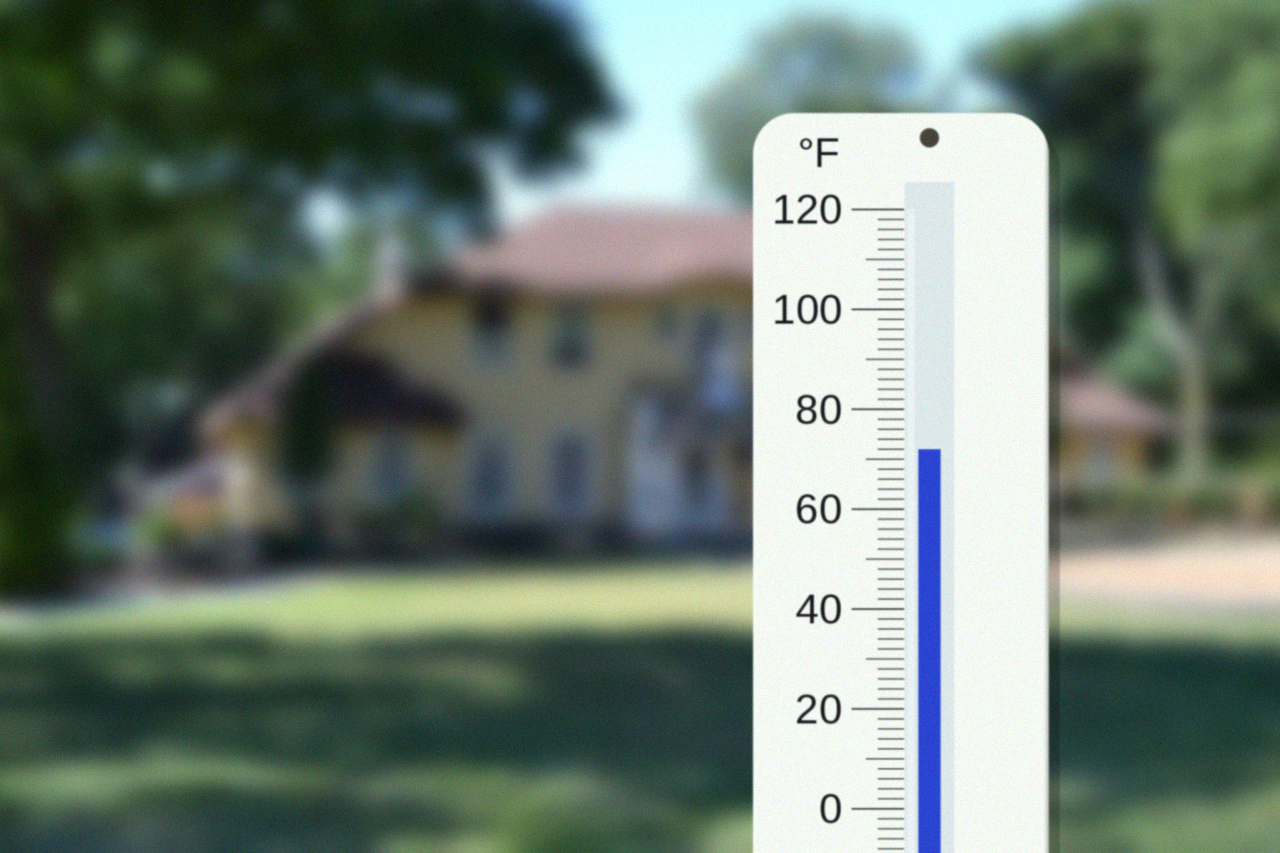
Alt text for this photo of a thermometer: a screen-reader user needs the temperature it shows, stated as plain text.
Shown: 72 °F
